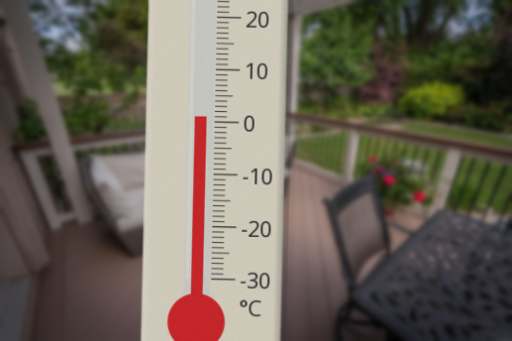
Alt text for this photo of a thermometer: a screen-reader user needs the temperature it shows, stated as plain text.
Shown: 1 °C
